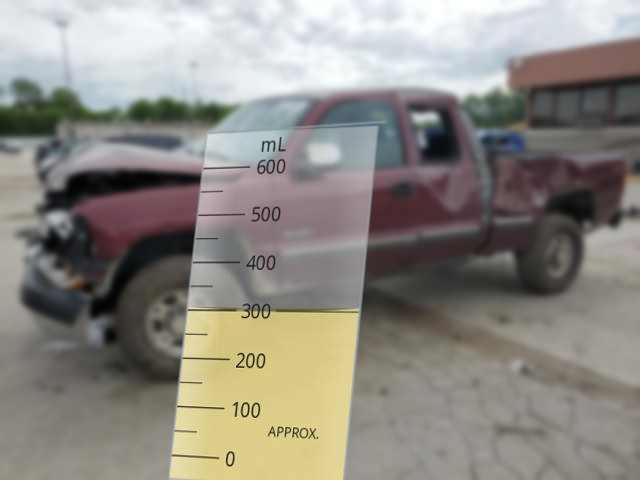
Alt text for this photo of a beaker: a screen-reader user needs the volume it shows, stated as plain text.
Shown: 300 mL
